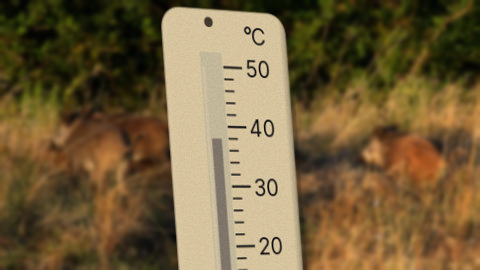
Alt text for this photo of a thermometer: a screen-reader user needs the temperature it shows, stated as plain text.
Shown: 38 °C
